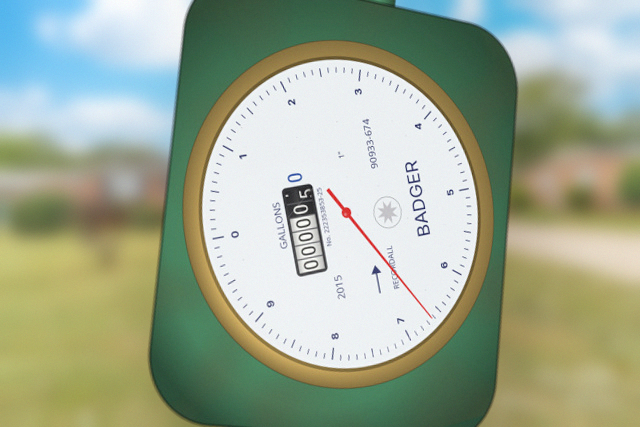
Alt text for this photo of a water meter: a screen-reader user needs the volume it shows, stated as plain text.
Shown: 46.6 gal
